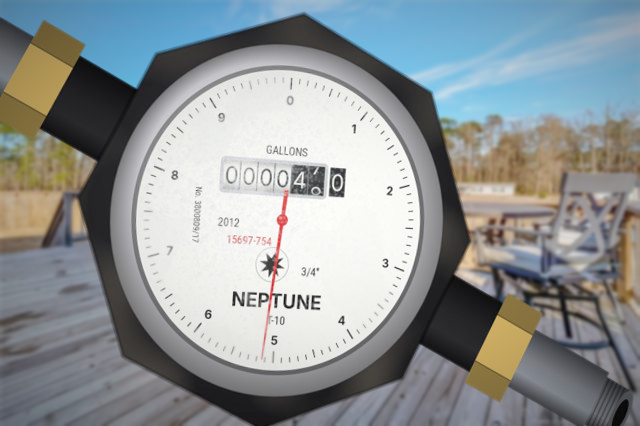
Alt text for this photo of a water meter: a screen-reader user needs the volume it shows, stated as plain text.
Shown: 475.1 gal
